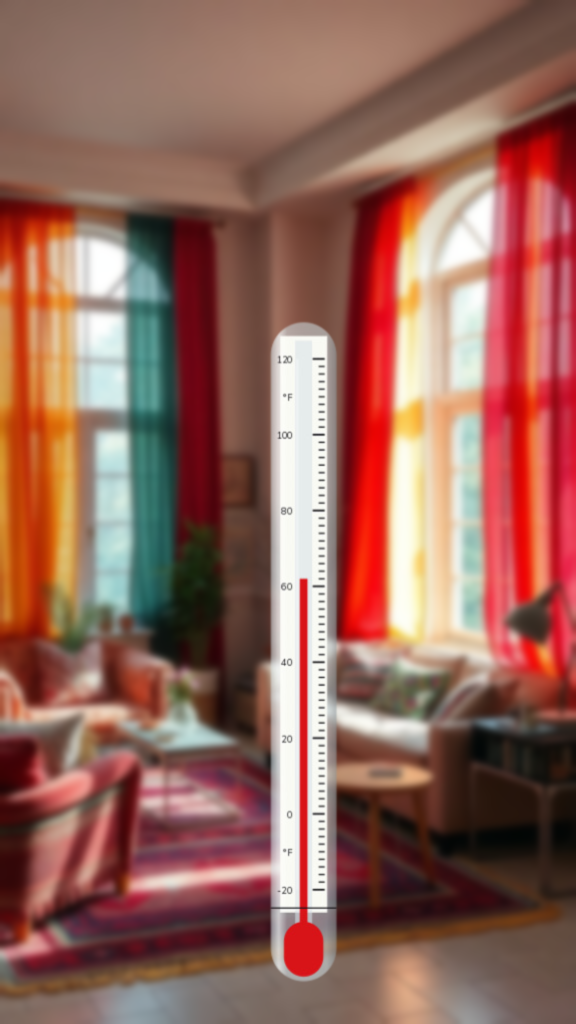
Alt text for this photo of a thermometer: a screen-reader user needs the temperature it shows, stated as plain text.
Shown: 62 °F
